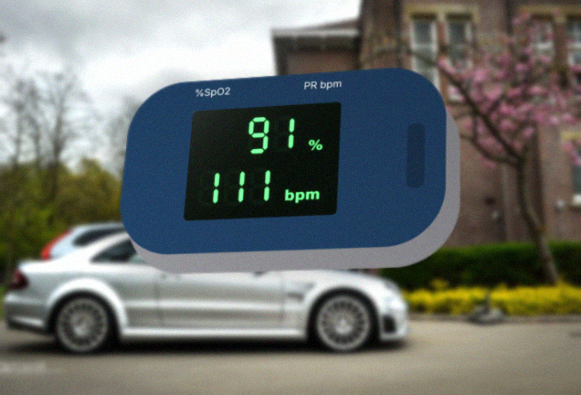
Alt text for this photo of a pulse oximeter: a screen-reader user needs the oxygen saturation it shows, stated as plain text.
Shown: 91 %
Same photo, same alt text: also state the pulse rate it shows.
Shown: 111 bpm
